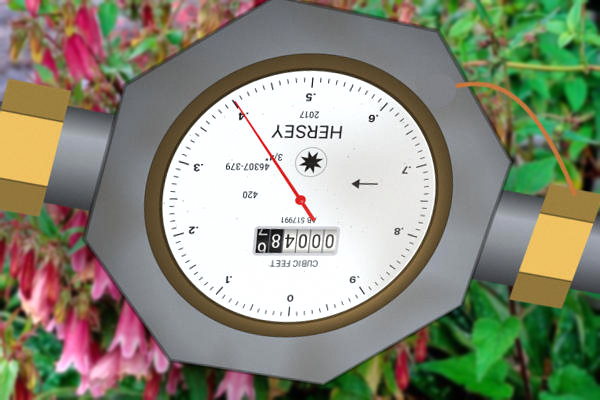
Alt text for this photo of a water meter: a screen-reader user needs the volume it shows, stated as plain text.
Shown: 486.40 ft³
